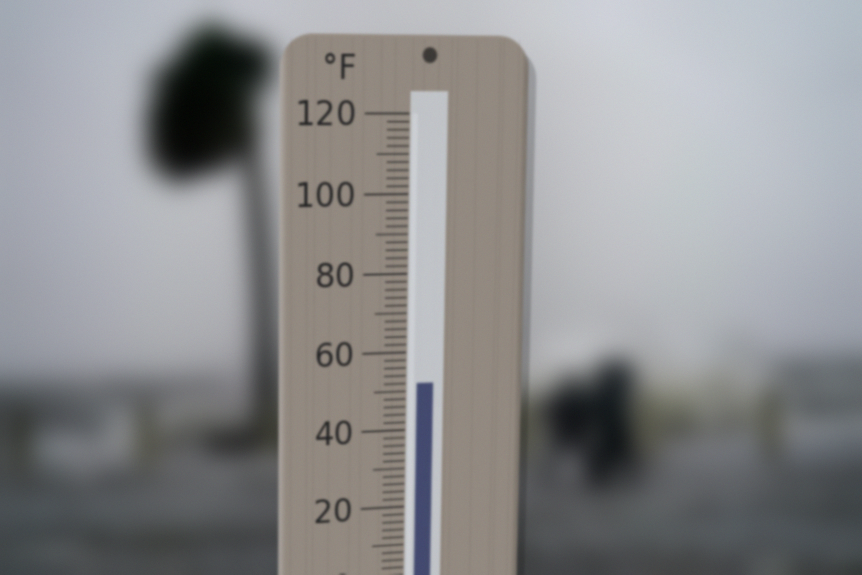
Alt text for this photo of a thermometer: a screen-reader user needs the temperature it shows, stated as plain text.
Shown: 52 °F
